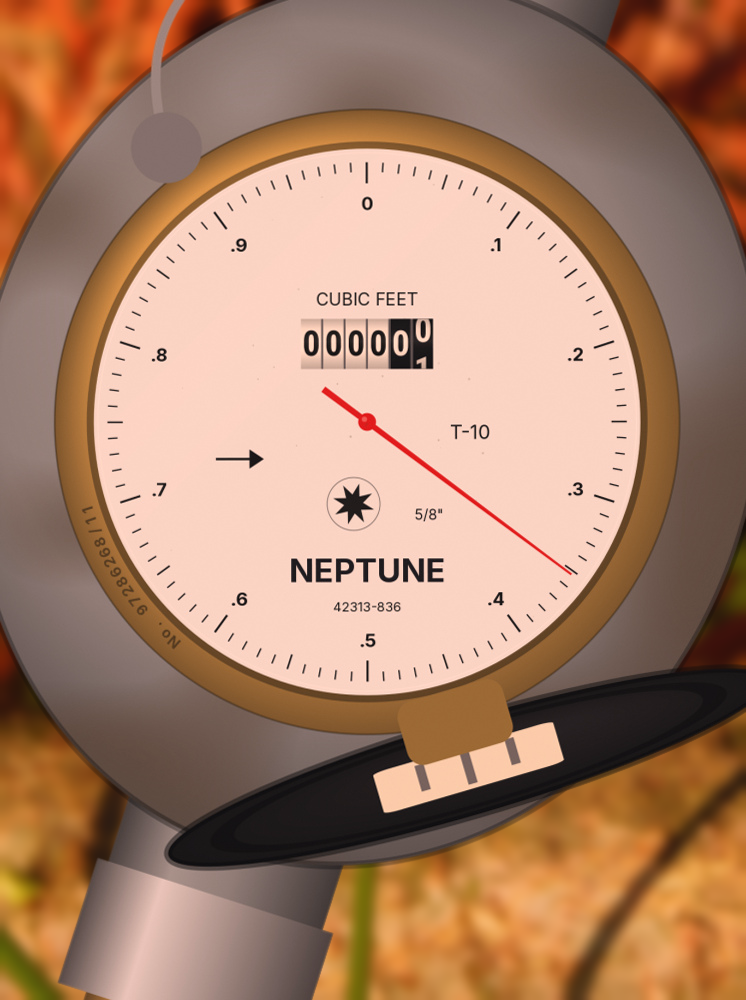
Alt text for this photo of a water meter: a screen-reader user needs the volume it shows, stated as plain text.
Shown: 0.35 ft³
